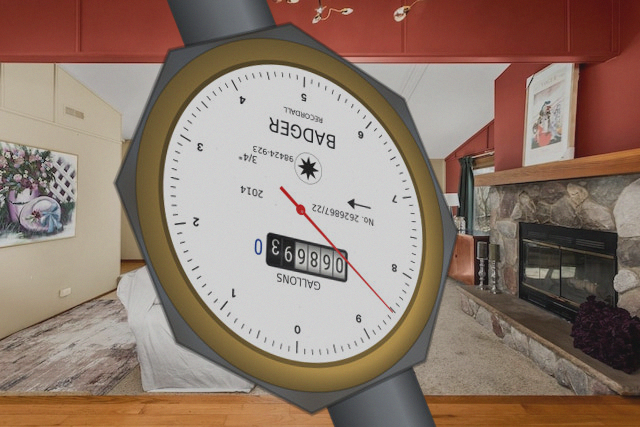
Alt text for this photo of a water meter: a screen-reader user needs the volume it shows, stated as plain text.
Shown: 686928.5 gal
